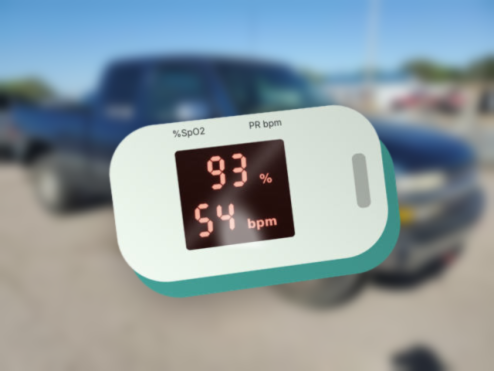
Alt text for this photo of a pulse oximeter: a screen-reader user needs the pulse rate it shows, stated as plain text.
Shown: 54 bpm
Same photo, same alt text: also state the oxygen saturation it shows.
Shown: 93 %
